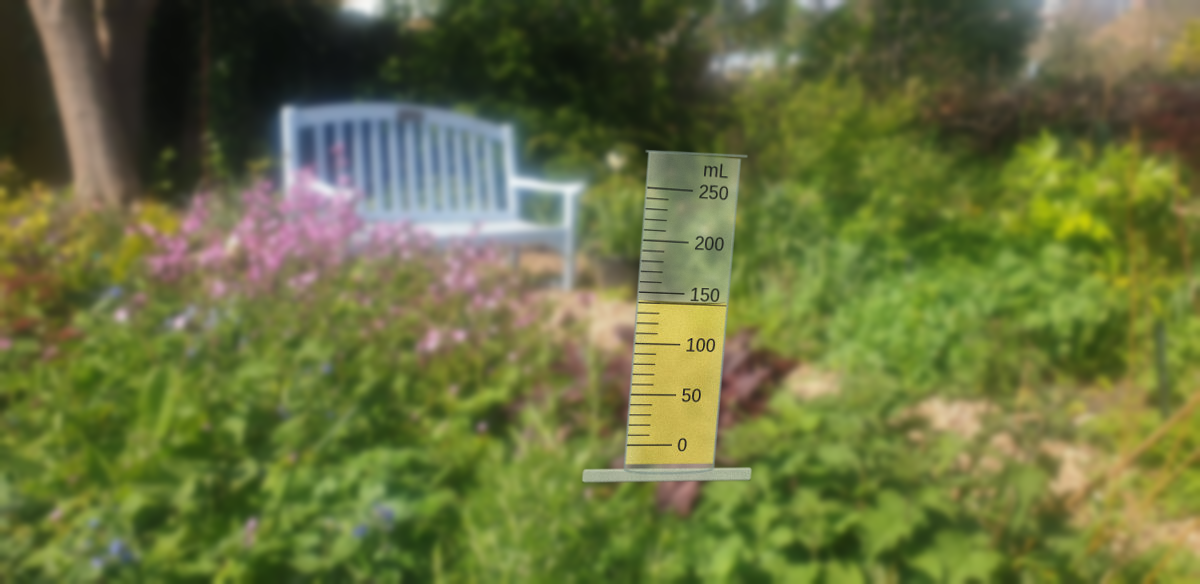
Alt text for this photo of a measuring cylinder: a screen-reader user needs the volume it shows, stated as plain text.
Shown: 140 mL
